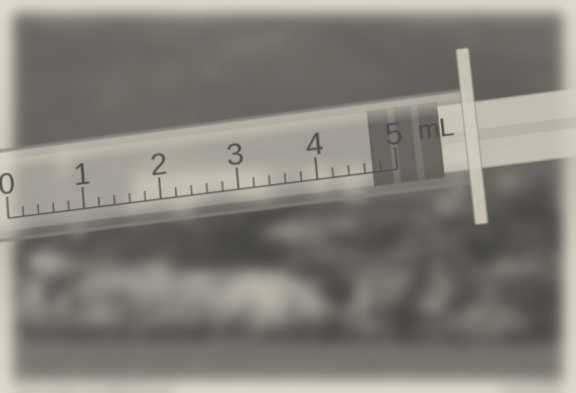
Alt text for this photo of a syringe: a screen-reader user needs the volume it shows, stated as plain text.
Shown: 4.7 mL
